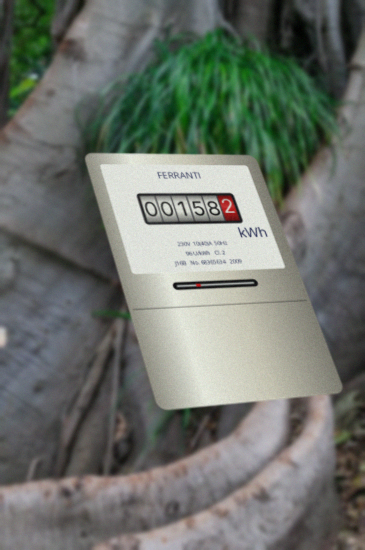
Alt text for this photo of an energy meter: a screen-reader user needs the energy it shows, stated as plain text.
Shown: 158.2 kWh
